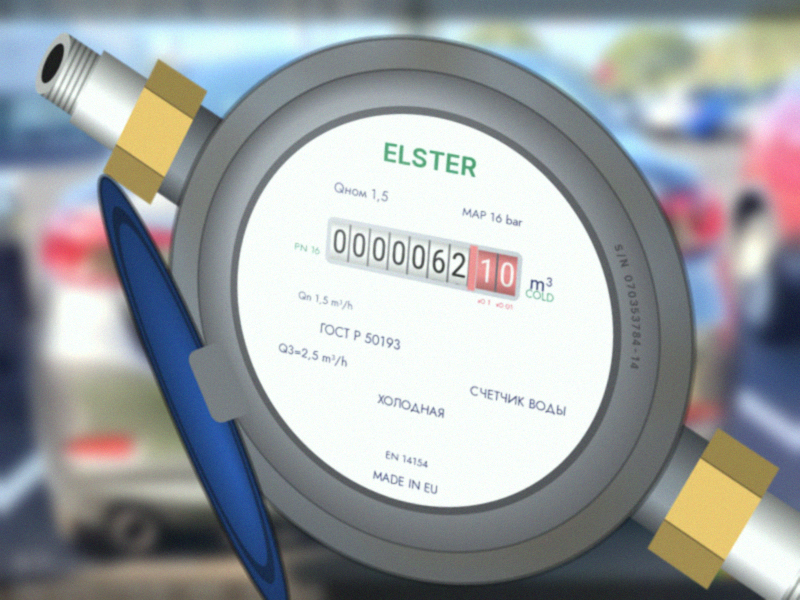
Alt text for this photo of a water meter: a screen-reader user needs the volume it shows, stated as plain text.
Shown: 62.10 m³
